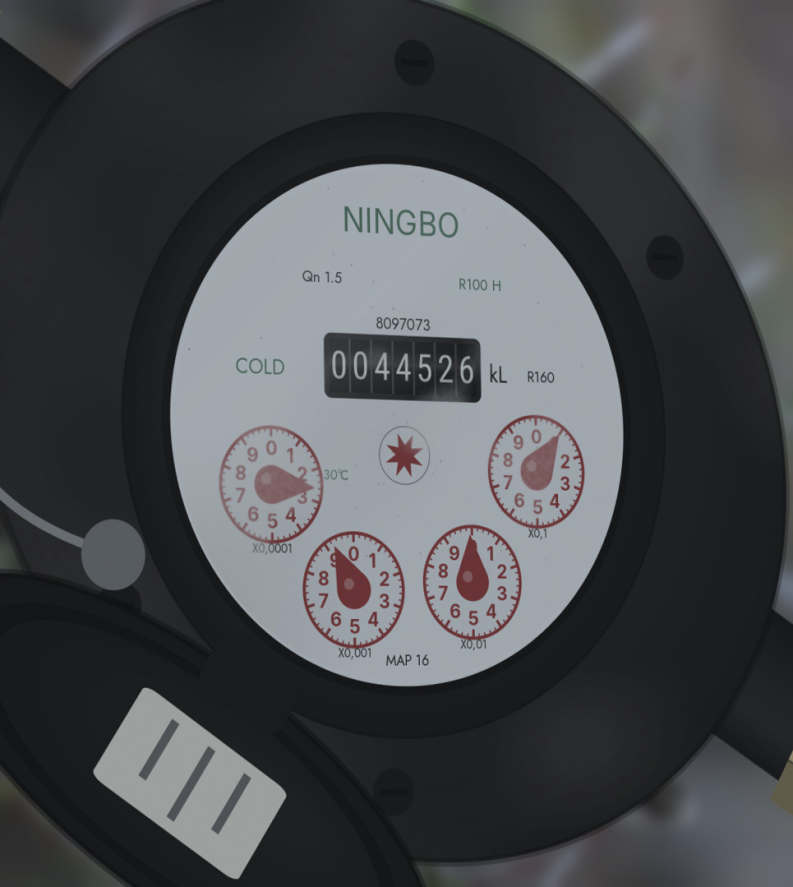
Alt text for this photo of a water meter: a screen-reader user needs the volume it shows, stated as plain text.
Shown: 44526.0992 kL
